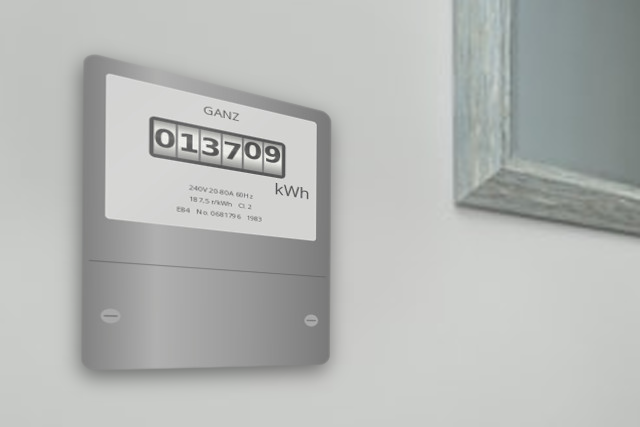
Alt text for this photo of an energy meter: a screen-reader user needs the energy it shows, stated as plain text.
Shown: 13709 kWh
